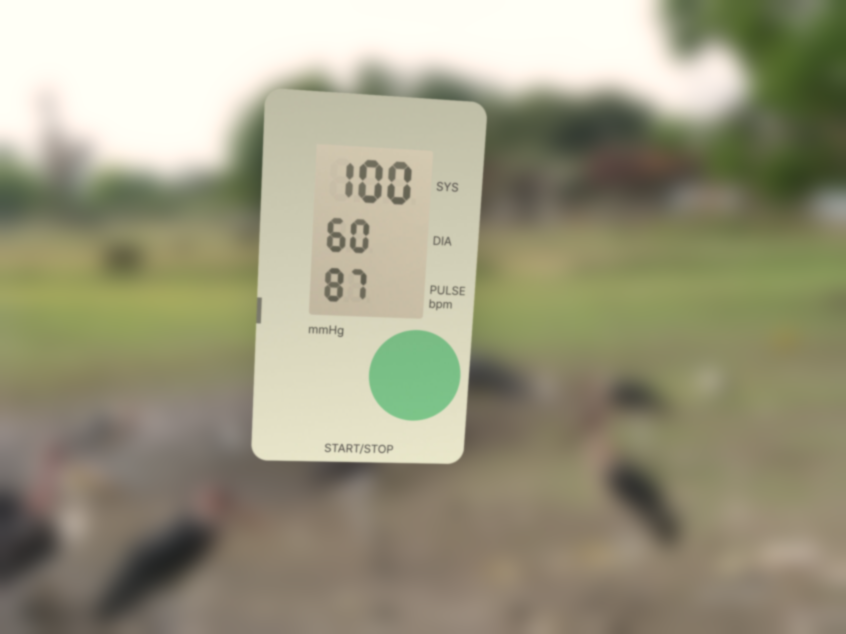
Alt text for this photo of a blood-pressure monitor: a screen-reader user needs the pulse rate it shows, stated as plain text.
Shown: 87 bpm
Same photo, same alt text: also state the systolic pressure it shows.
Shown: 100 mmHg
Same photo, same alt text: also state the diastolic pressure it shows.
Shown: 60 mmHg
